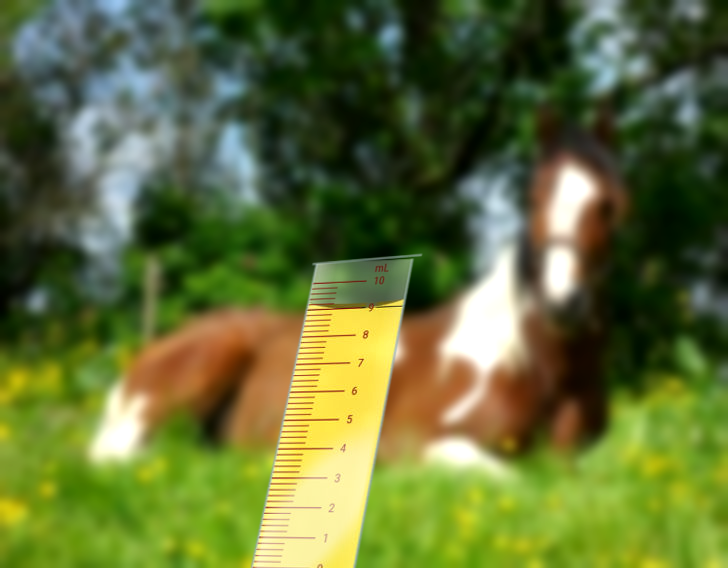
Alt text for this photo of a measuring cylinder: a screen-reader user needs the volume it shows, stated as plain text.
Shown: 9 mL
